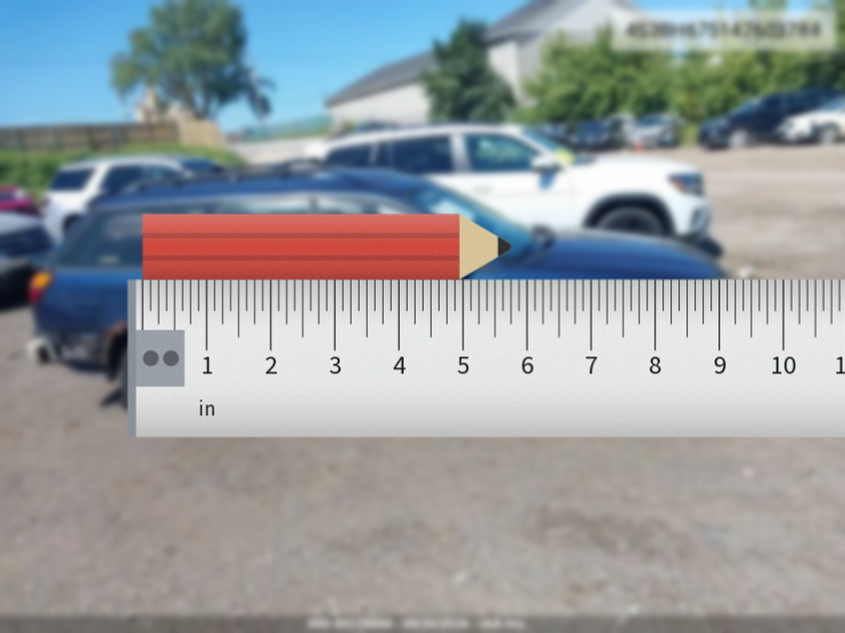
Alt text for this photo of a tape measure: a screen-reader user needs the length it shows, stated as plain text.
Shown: 5.75 in
